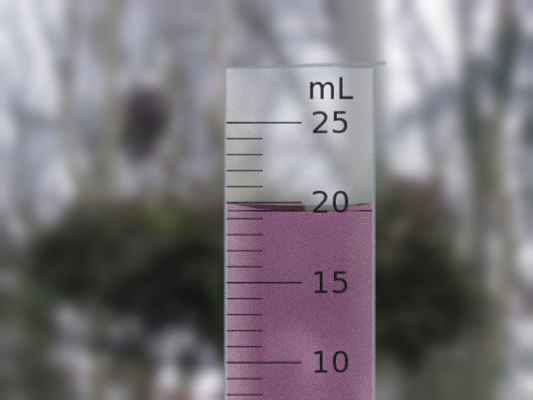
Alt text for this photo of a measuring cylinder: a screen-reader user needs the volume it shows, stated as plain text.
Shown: 19.5 mL
